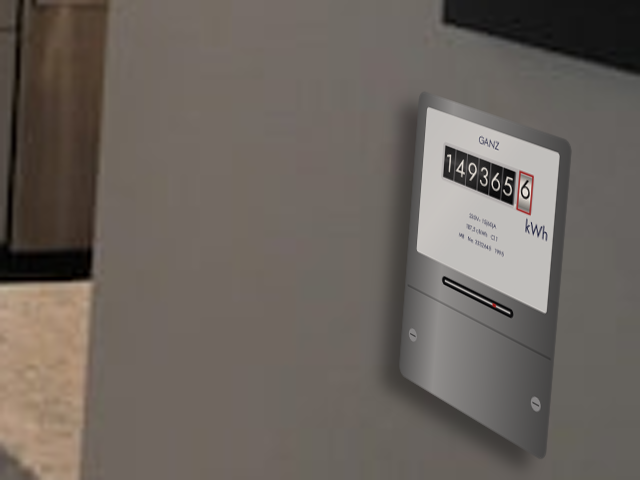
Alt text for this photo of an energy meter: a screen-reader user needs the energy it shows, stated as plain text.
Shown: 149365.6 kWh
